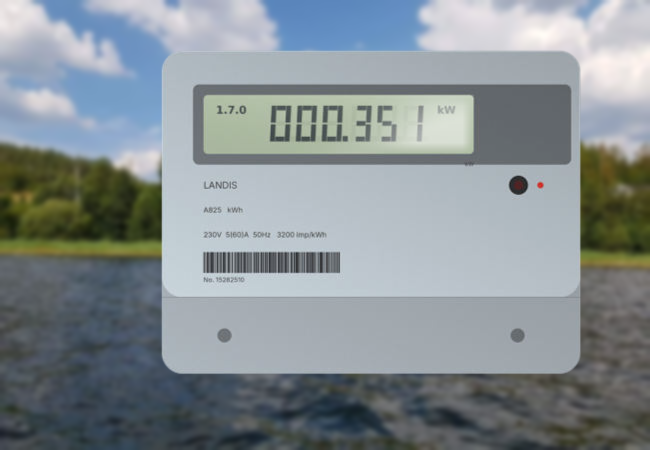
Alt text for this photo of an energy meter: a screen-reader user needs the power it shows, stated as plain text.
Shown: 0.351 kW
